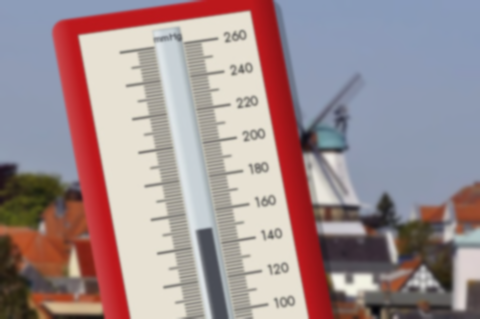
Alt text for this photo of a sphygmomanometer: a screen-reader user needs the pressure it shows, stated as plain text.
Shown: 150 mmHg
